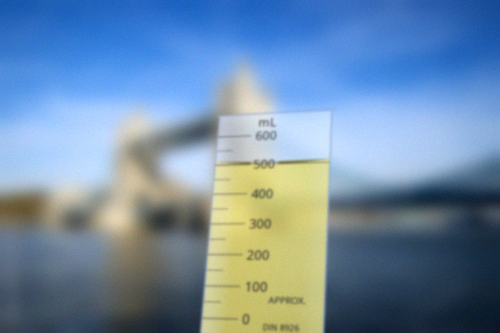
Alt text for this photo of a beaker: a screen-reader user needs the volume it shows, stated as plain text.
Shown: 500 mL
